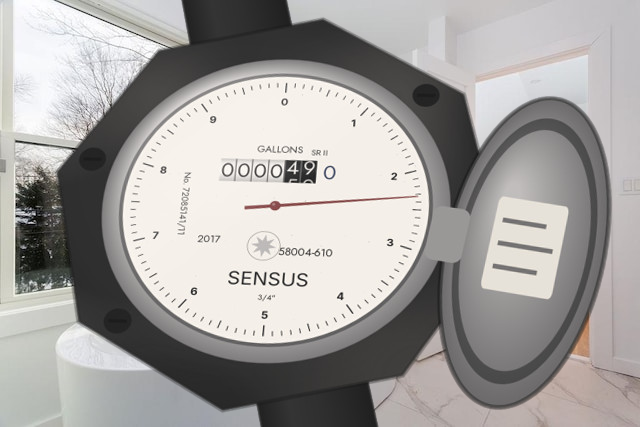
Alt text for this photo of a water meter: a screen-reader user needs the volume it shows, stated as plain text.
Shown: 492.3 gal
